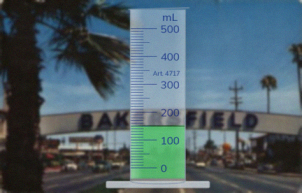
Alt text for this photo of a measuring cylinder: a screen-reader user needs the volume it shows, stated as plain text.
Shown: 150 mL
